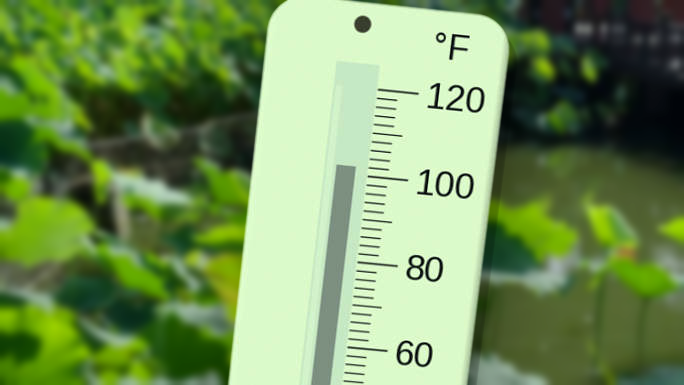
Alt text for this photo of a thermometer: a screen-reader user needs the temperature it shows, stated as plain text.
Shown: 102 °F
